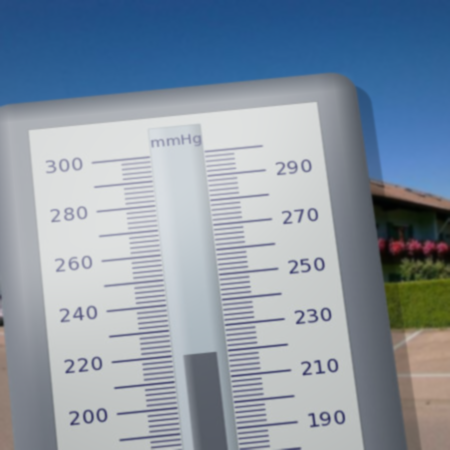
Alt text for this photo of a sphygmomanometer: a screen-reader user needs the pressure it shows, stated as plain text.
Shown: 220 mmHg
